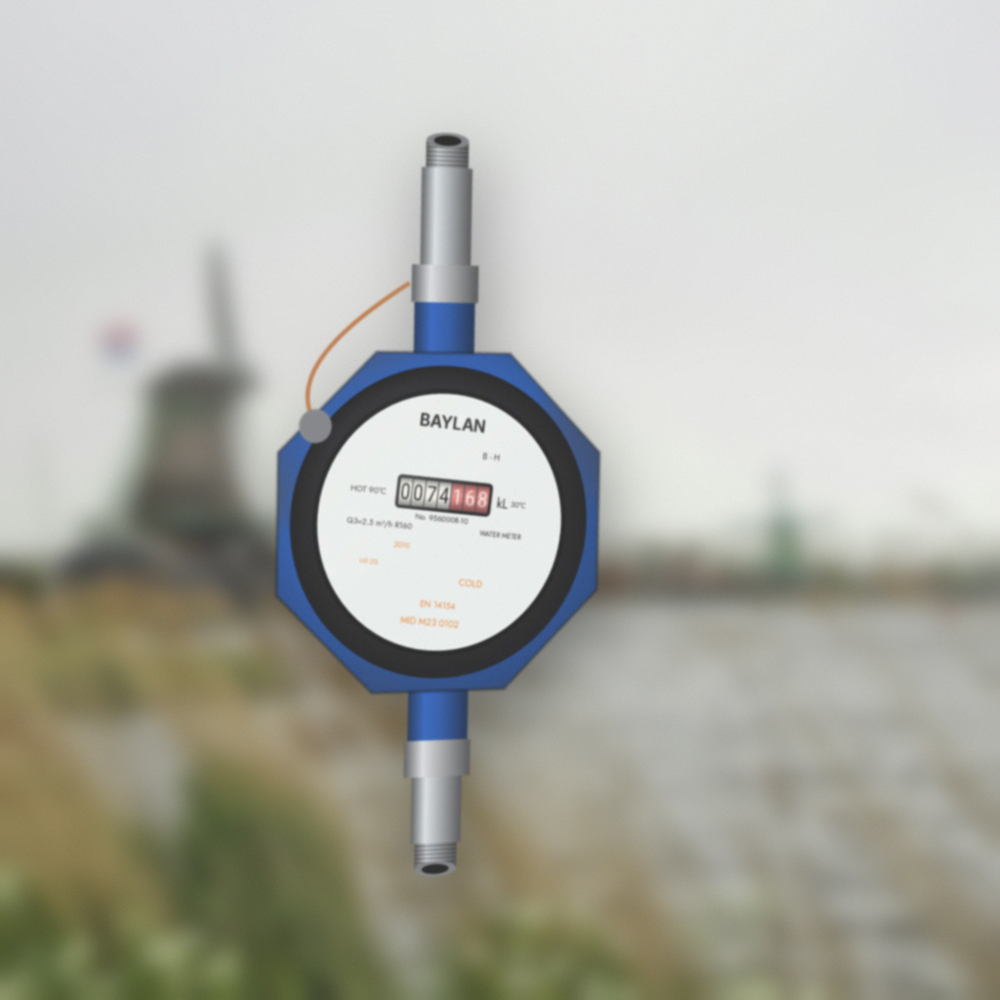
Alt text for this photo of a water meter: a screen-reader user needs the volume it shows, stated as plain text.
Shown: 74.168 kL
